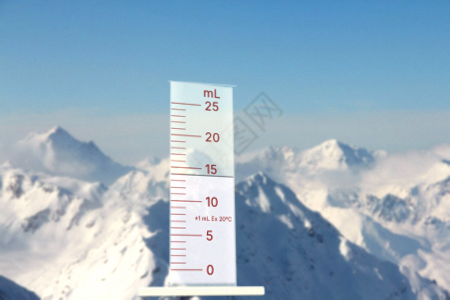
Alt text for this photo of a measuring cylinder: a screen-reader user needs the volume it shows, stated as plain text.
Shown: 14 mL
